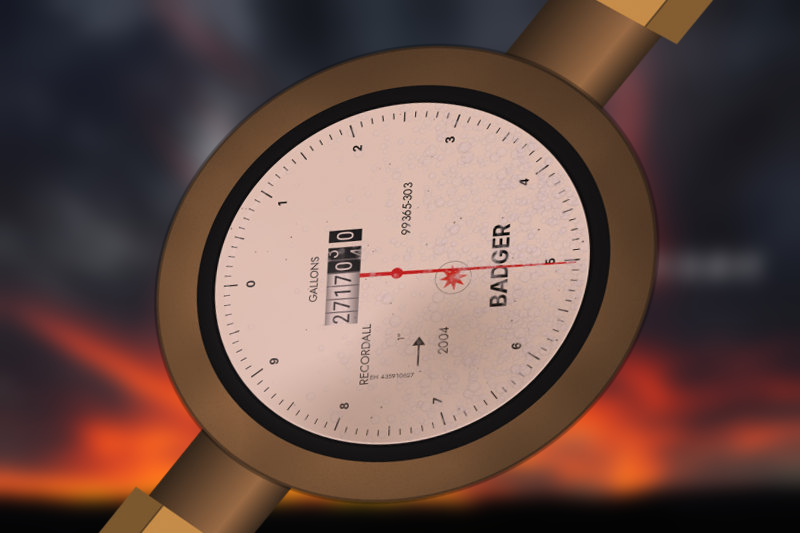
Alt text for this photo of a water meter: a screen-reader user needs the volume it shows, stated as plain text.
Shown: 2717035.0 gal
